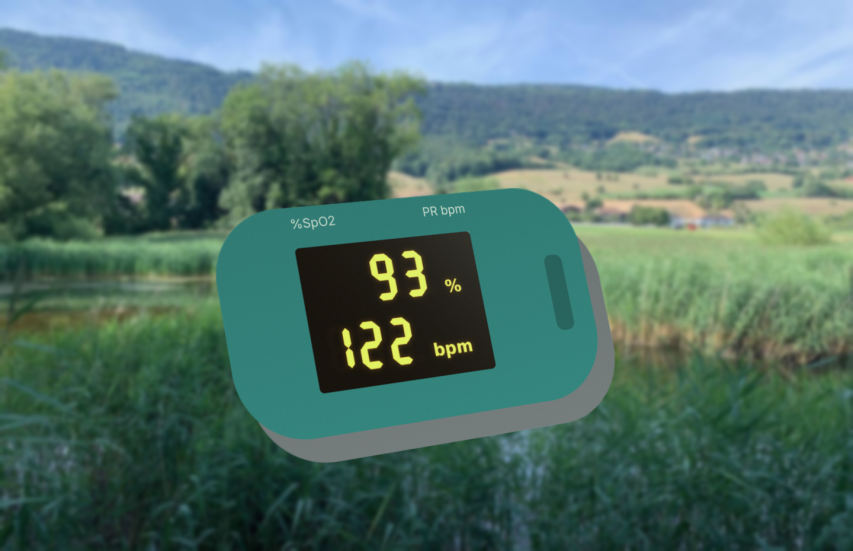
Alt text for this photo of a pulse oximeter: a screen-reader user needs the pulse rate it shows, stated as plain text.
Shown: 122 bpm
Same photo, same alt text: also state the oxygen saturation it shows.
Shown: 93 %
